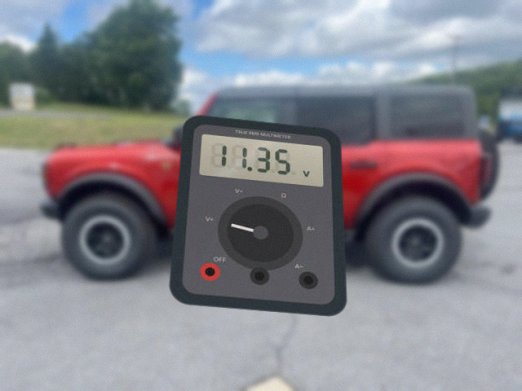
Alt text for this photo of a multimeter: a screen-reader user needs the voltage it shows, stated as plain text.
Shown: 11.35 V
